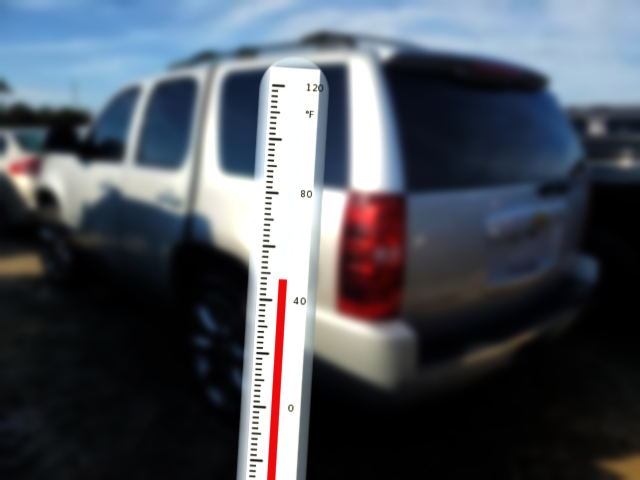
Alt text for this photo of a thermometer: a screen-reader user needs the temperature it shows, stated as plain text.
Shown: 48 °F
